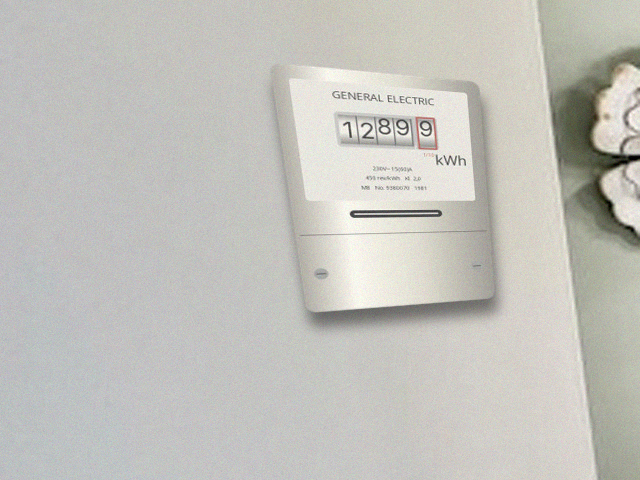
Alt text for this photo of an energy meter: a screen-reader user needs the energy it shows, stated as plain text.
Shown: 1289.9 kWh
